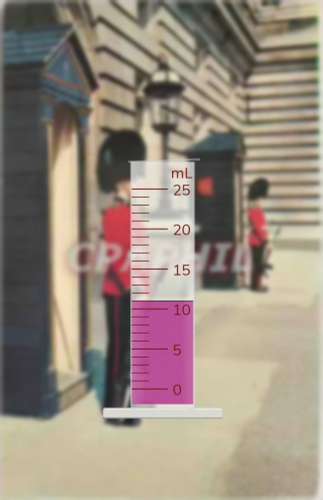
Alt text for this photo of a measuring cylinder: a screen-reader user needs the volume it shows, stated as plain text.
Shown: 11 mL
